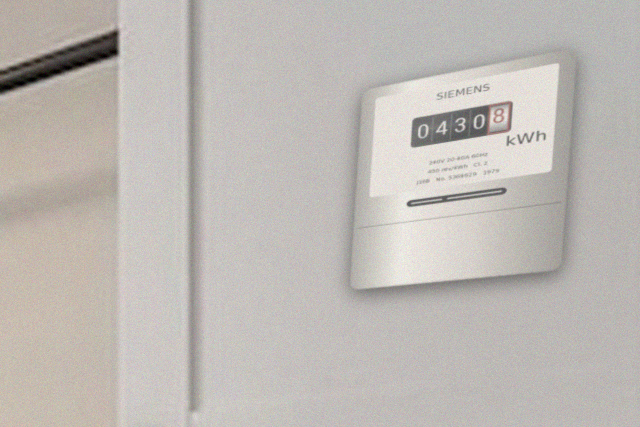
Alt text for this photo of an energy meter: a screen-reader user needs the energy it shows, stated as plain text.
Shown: 430.8 kWh
